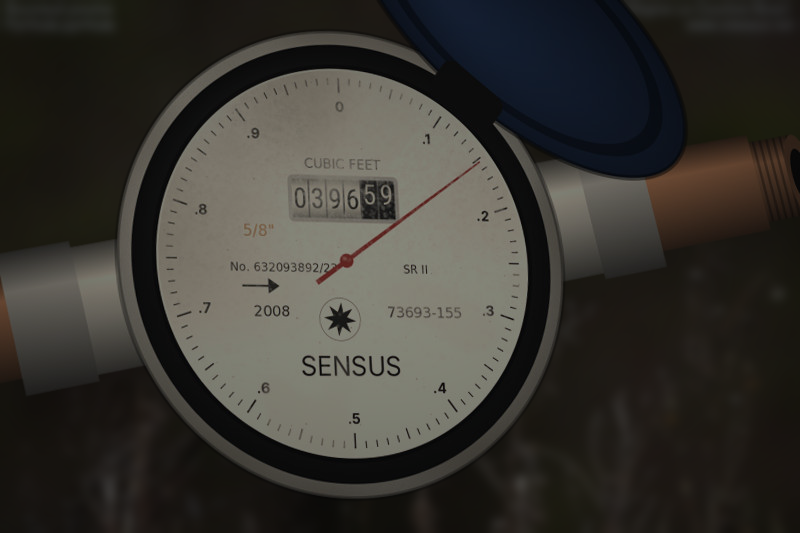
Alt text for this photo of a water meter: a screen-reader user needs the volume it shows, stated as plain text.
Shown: 39659.15 ft³
